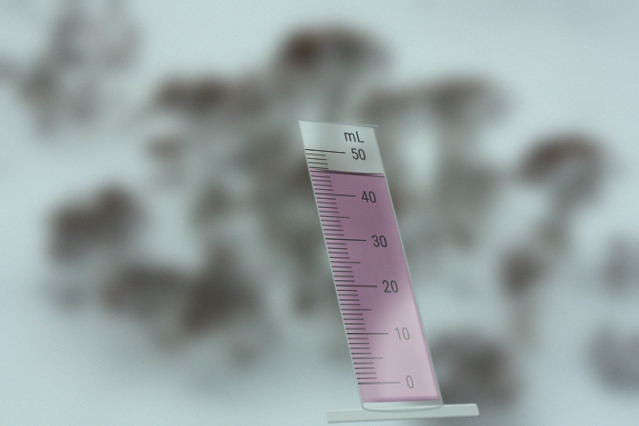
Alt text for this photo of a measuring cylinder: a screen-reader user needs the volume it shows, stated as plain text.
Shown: 45 mL
